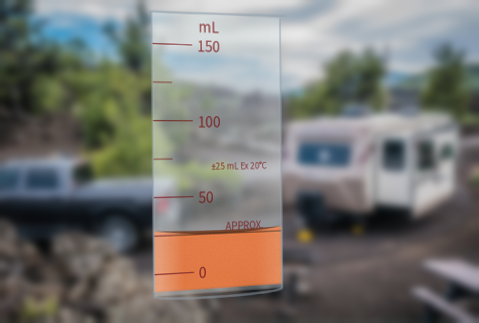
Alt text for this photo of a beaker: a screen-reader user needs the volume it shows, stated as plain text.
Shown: 25 mL
